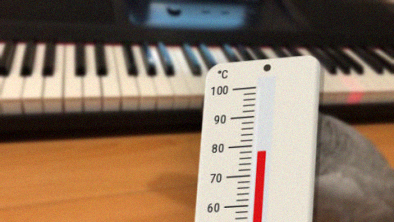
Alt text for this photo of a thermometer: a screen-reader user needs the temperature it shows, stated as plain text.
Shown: 78 °C
